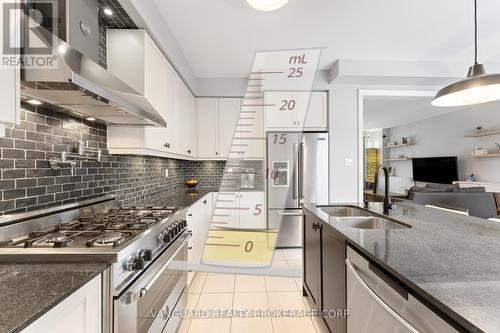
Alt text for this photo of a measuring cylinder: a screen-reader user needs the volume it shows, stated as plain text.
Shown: 2 mL
